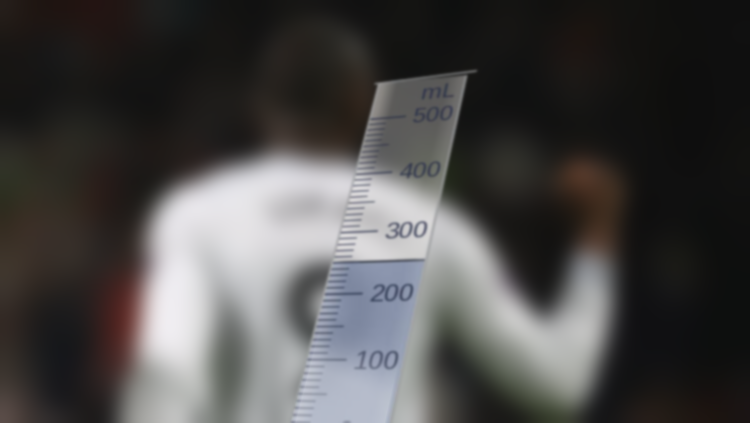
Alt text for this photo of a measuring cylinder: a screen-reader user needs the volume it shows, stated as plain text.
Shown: 250 mL
